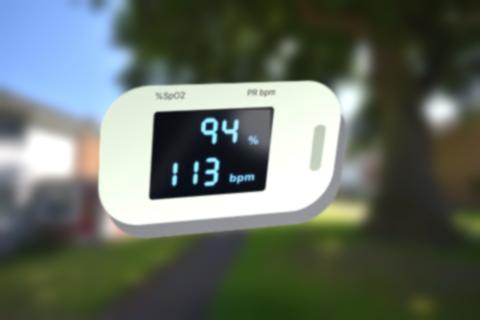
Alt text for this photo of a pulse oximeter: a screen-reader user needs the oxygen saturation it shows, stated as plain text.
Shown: 94 %
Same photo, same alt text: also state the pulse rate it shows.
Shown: 113 bpm
